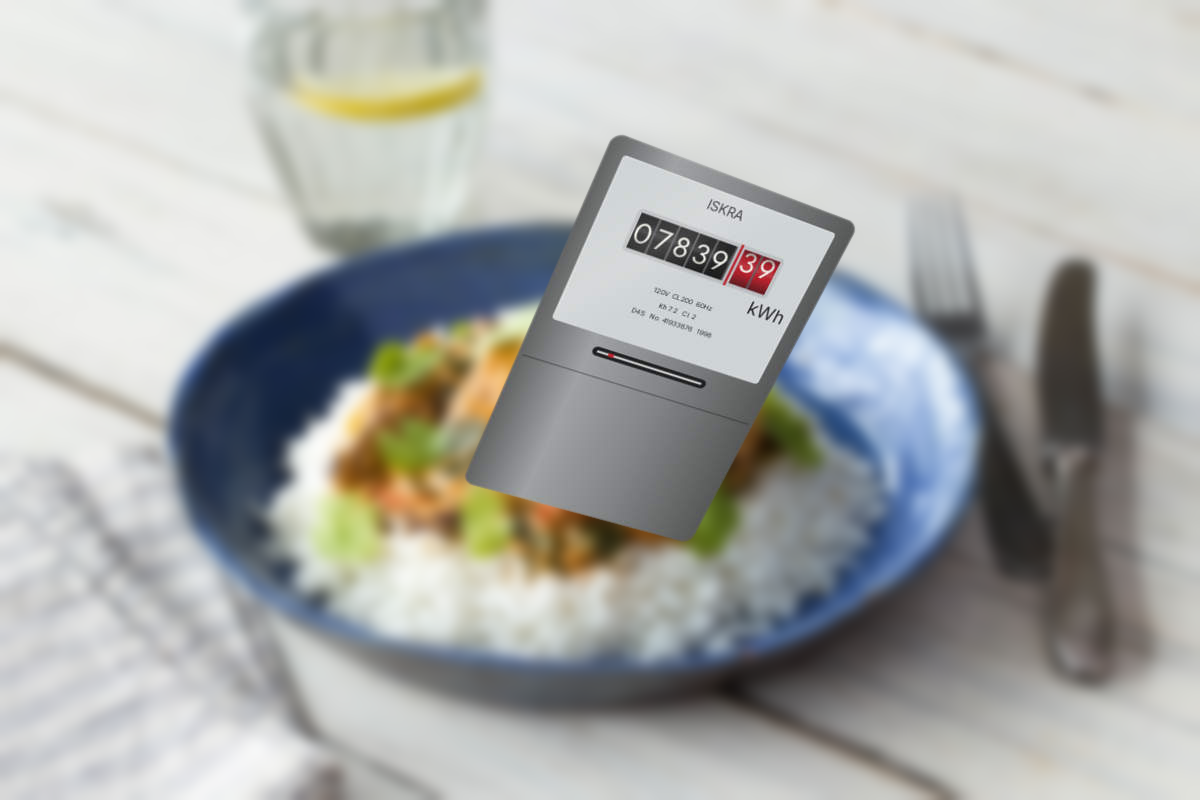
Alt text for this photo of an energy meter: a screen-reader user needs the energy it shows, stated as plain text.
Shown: 7839.39 kWh
